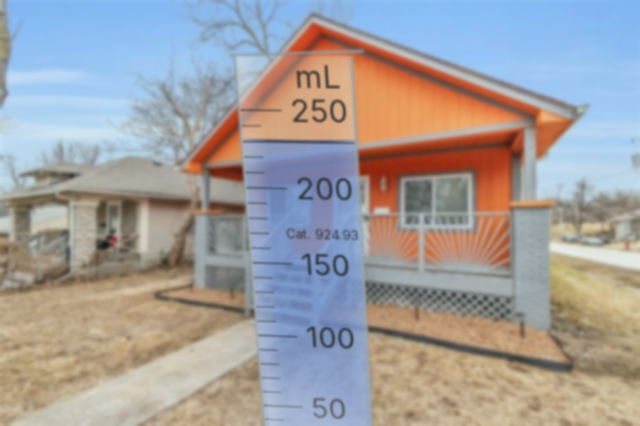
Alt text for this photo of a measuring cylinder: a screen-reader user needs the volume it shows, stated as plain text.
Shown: 230 mL
